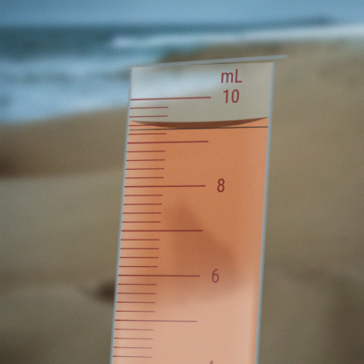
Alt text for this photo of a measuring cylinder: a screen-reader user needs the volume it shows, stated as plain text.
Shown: 9.3 mL
